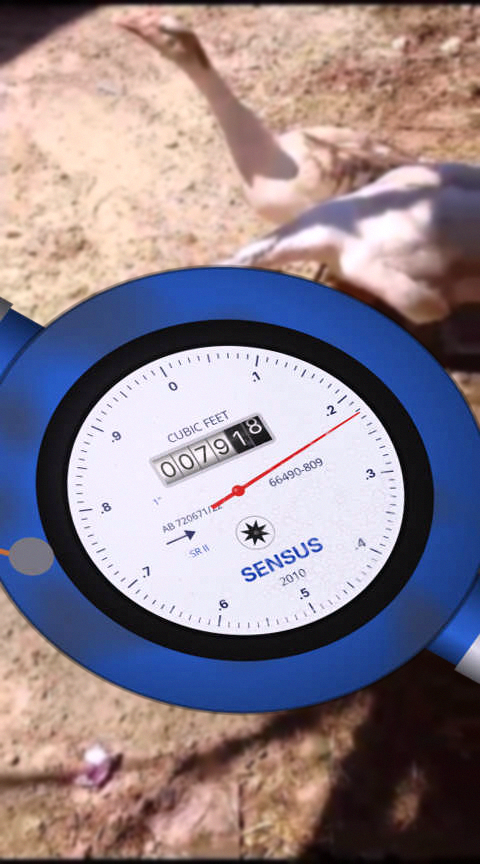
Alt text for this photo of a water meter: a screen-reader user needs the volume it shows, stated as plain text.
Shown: 7918.22 ft³
